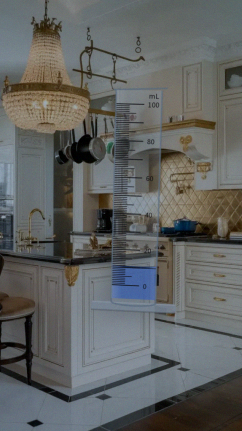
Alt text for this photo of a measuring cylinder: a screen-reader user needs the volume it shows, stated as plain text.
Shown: 10 mL
